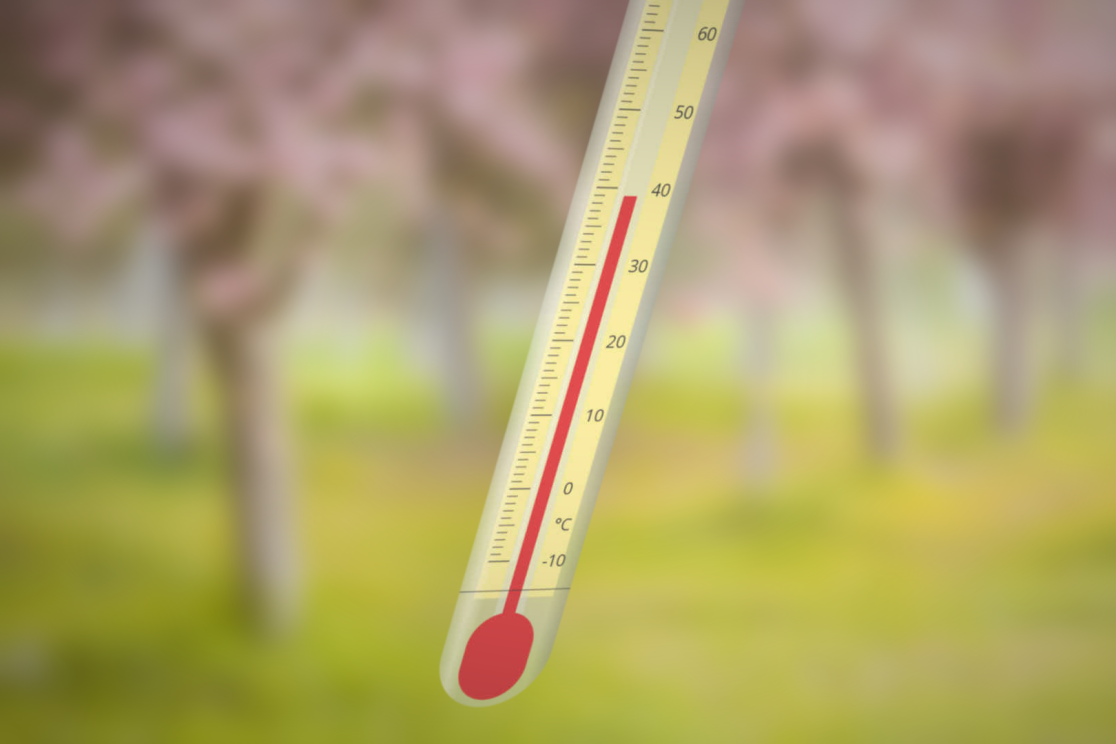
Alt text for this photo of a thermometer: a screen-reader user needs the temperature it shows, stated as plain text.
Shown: 39 °C
